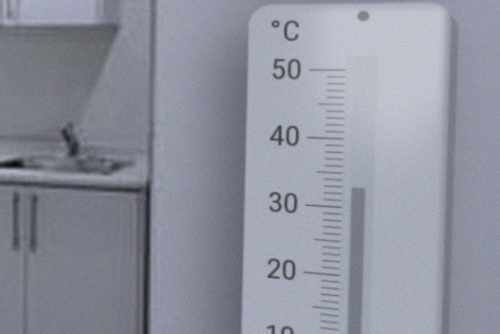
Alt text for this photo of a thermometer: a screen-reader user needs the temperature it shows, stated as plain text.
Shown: 33 °C
